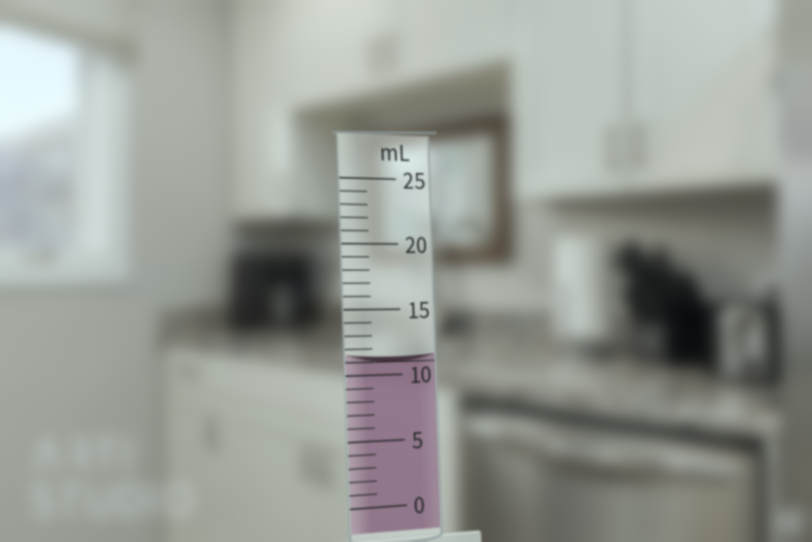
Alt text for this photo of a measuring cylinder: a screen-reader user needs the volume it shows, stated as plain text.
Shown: 11 mL
